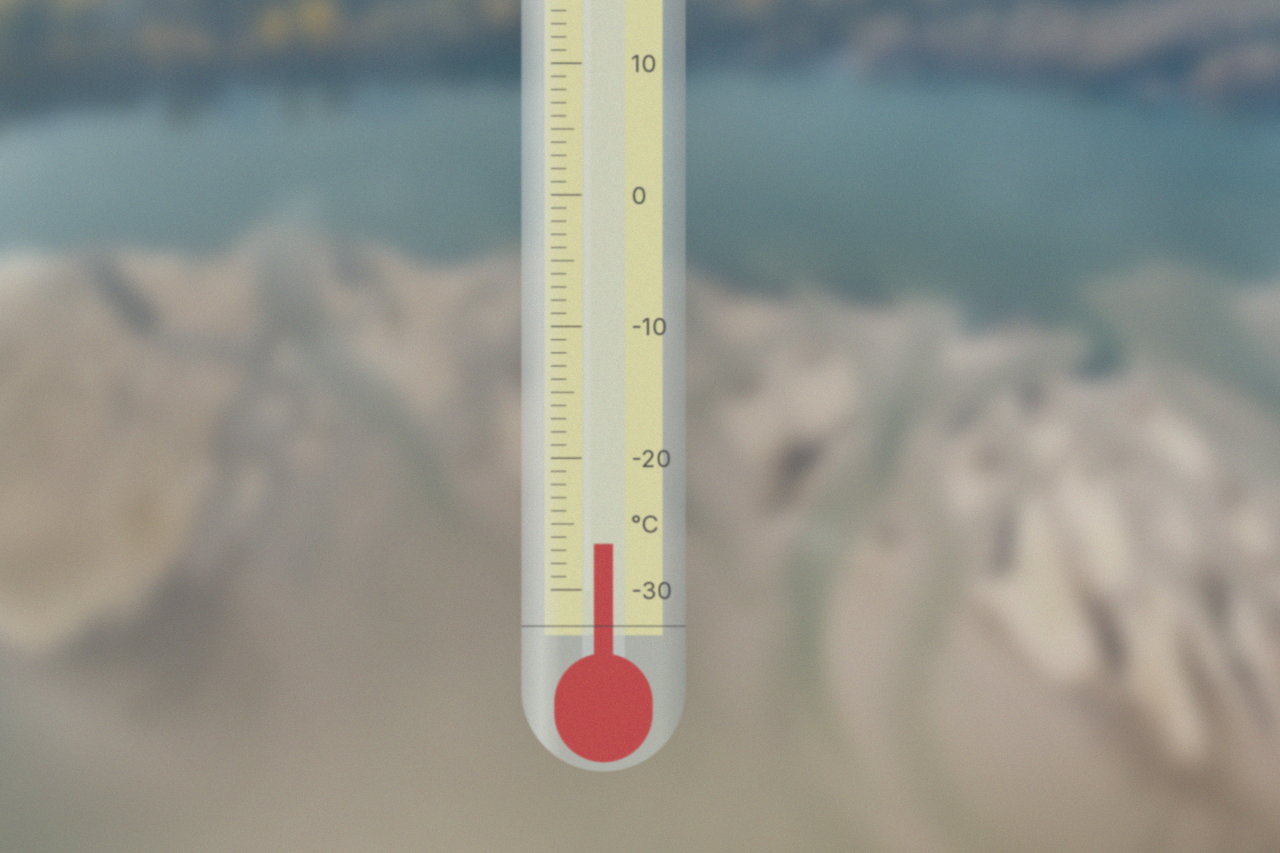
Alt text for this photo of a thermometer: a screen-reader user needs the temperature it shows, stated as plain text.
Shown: -26.5 °C
